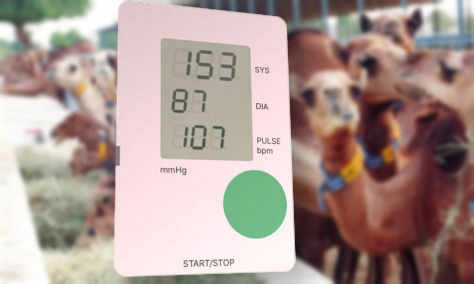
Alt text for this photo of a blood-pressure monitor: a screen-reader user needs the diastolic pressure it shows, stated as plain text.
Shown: 87 mmHg
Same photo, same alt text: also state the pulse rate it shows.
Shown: 107 bpm
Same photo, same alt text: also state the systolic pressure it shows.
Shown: 153 mmHg
